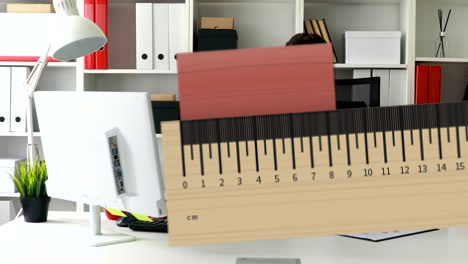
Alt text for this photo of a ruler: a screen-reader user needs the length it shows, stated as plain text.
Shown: 8.5 cm
